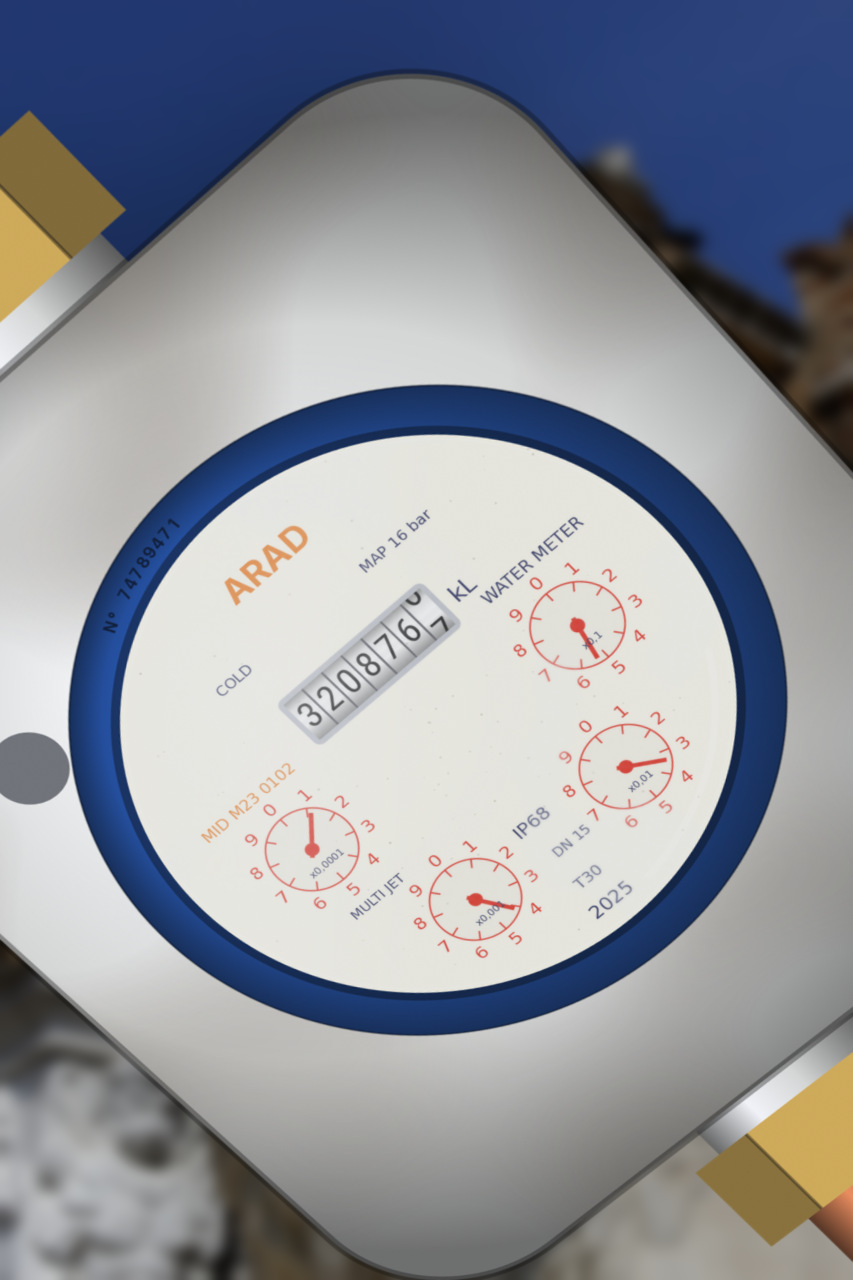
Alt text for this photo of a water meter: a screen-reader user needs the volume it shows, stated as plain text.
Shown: 3208766.5341 kL
